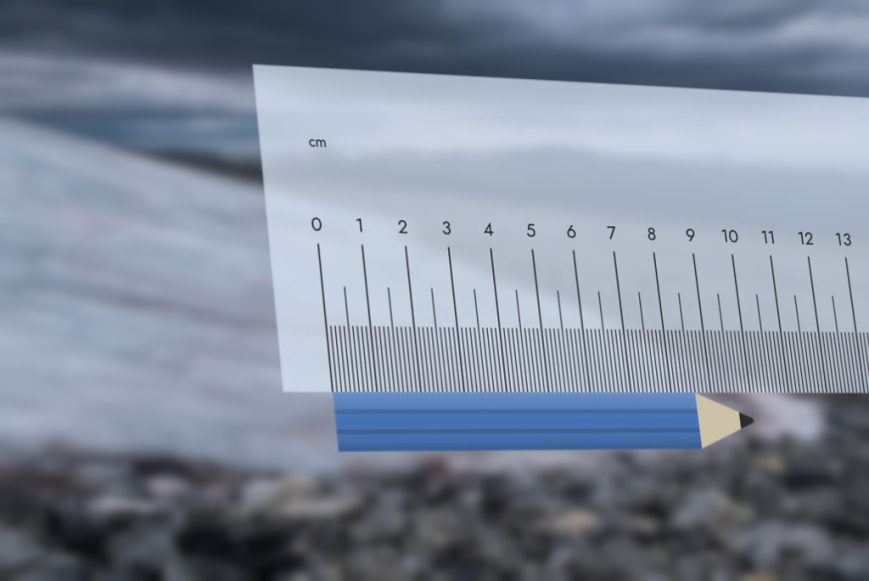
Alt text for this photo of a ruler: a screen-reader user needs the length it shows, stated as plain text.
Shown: 10 cm
